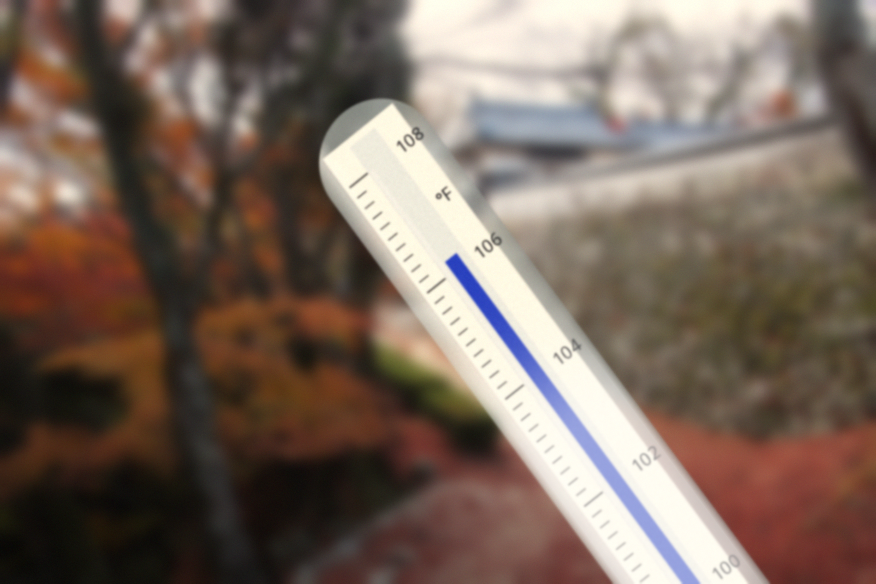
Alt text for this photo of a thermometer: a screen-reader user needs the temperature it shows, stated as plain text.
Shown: 106.2 °F
